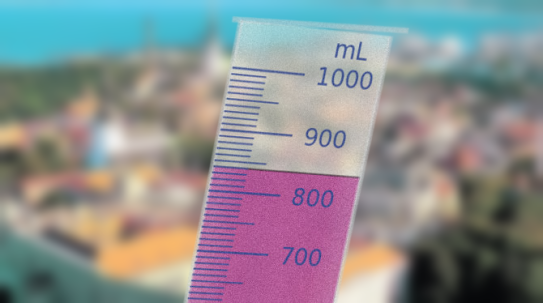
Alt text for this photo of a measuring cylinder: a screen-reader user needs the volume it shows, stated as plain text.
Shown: 840 mL
